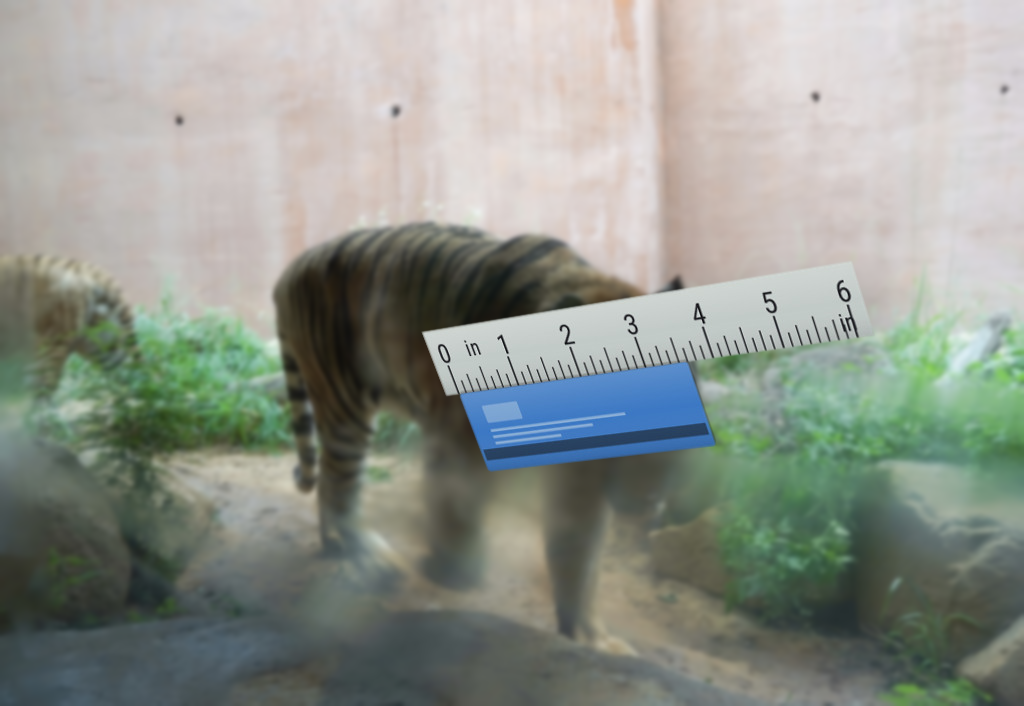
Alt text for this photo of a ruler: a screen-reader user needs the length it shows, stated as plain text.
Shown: 3.625 in
